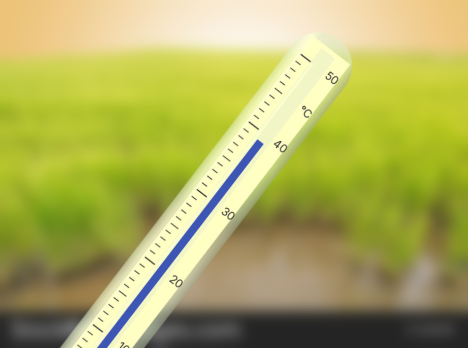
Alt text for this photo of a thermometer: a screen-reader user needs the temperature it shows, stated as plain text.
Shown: 39 °C
